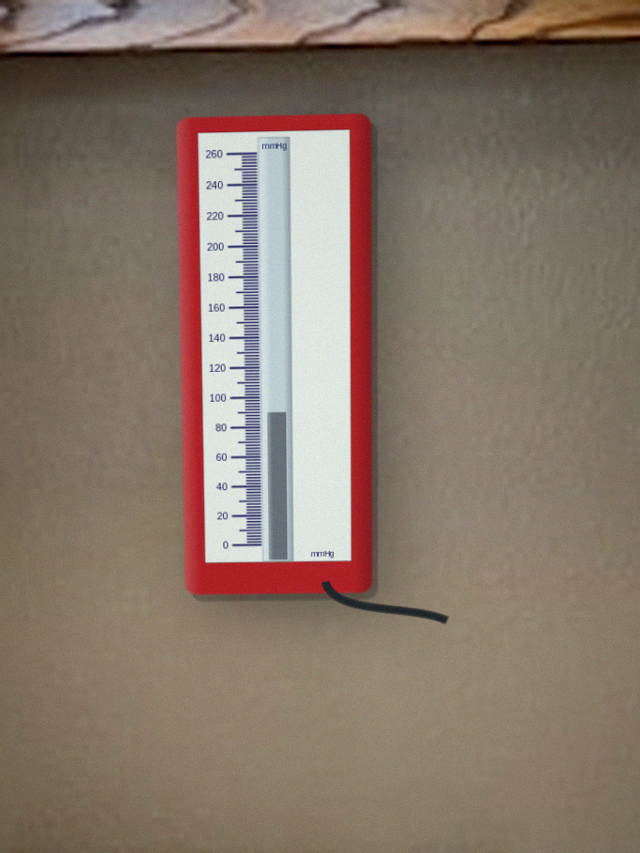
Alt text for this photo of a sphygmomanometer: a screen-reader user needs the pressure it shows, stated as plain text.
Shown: 90 mmHg
